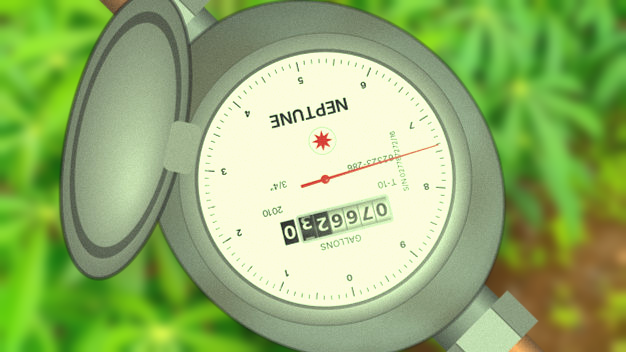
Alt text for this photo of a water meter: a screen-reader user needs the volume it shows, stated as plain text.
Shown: 766227.4 gal
